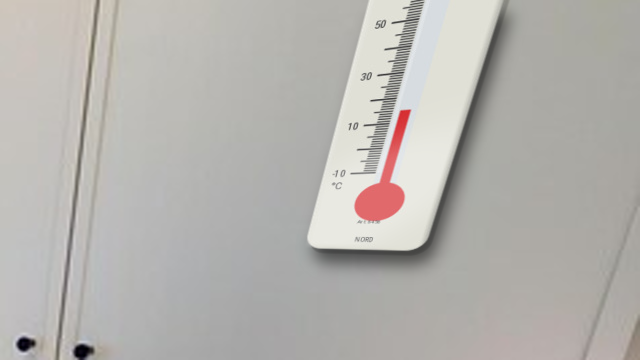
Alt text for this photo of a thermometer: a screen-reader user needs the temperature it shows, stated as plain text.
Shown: 15 °C
